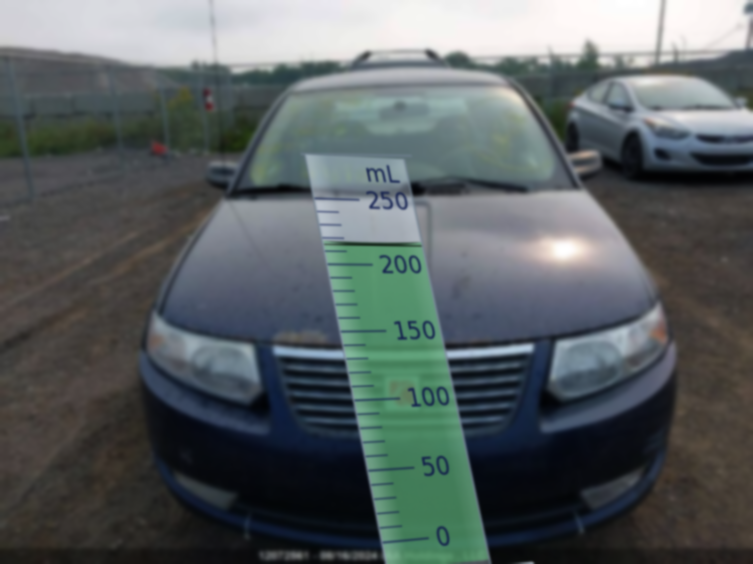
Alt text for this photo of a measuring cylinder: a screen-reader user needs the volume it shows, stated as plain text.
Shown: 215 mL
